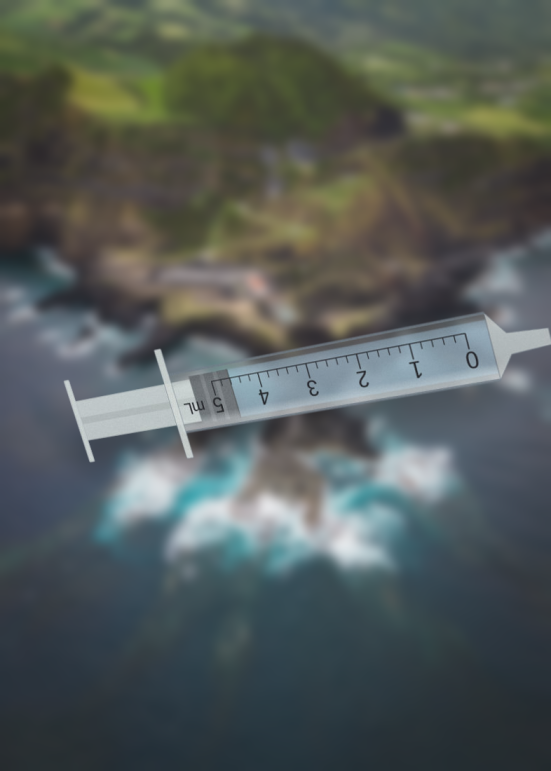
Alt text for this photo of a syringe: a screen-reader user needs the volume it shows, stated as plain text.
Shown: 4.6 mL
